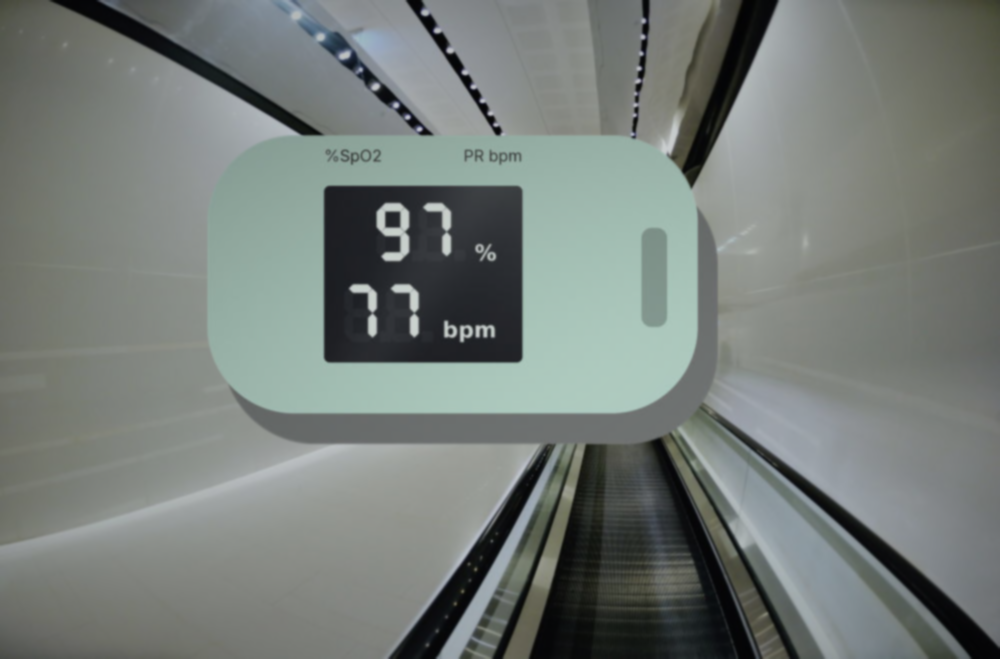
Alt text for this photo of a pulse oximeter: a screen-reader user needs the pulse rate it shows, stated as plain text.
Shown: 77 bpm
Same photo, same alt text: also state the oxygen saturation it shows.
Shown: 97 %
